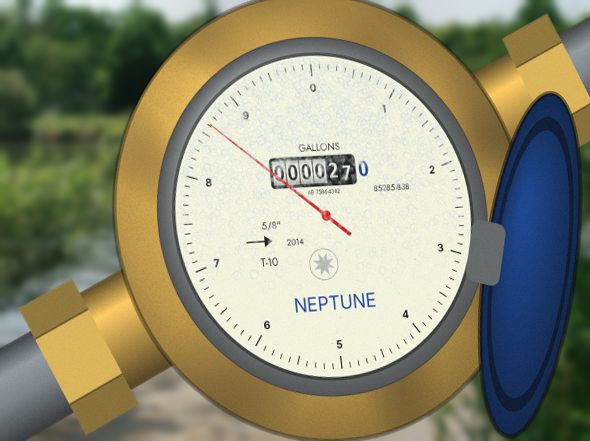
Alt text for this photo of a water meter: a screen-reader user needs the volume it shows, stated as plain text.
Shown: 268.6 gal
